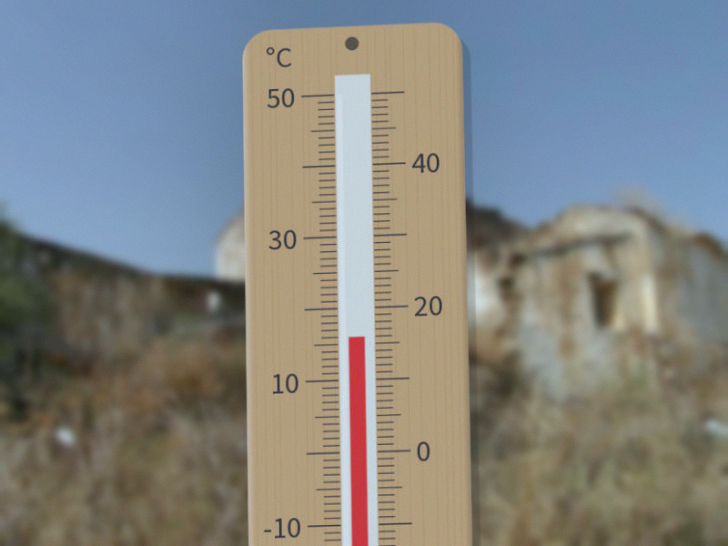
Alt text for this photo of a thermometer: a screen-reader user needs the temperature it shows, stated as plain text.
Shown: 16 °C
